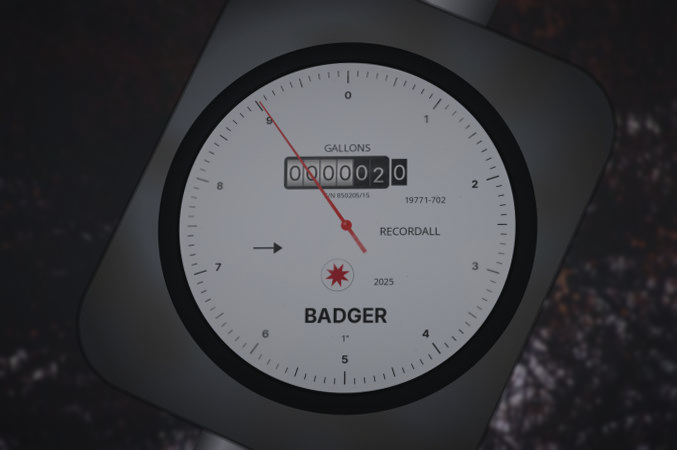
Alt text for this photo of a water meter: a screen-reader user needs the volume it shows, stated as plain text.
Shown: 19.0 gal
